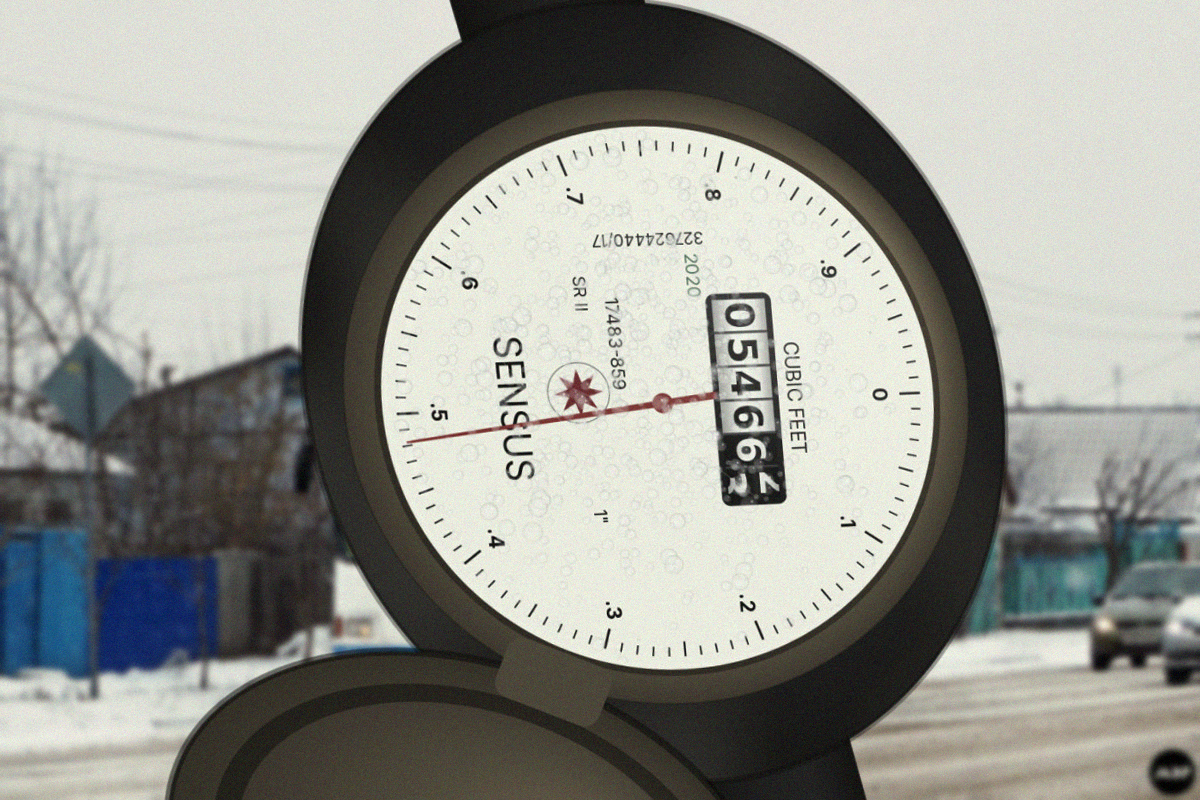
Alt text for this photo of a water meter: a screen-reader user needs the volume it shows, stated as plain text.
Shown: 54662.48 ft³
